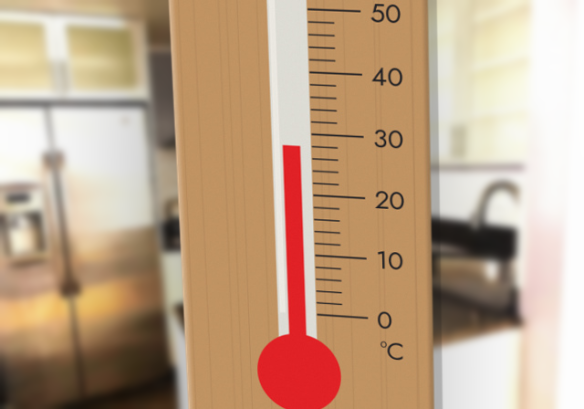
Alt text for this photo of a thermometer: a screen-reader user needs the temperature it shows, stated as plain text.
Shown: 28 °C
